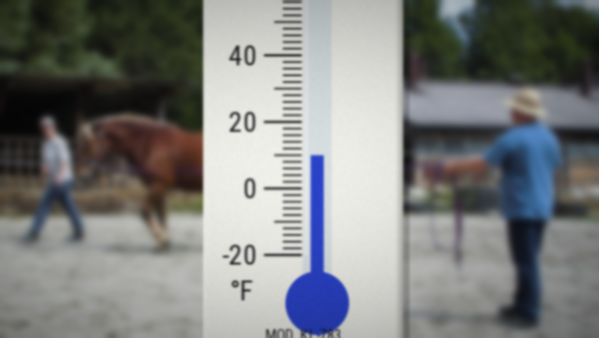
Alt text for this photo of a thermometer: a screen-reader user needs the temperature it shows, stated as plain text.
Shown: 10 °F
